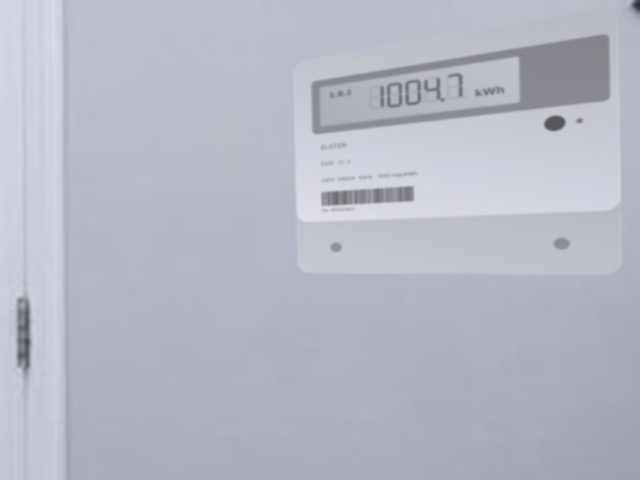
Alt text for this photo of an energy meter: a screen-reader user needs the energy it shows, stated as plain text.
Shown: 1004.7 kWh
